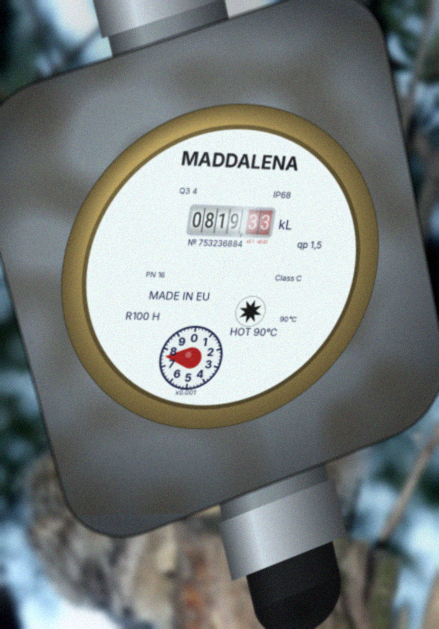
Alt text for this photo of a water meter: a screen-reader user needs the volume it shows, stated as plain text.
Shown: 819.337 kL
